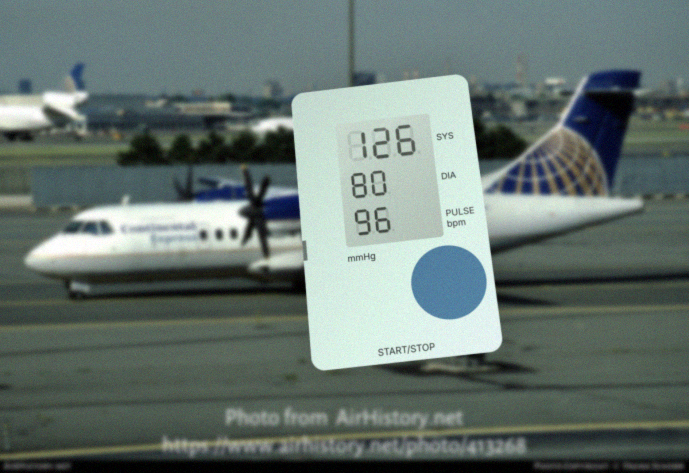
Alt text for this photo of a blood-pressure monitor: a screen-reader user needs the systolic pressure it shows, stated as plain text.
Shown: 126 mmHg
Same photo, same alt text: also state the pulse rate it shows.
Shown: 96 bpm
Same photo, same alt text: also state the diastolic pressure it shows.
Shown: 80 mmHg
